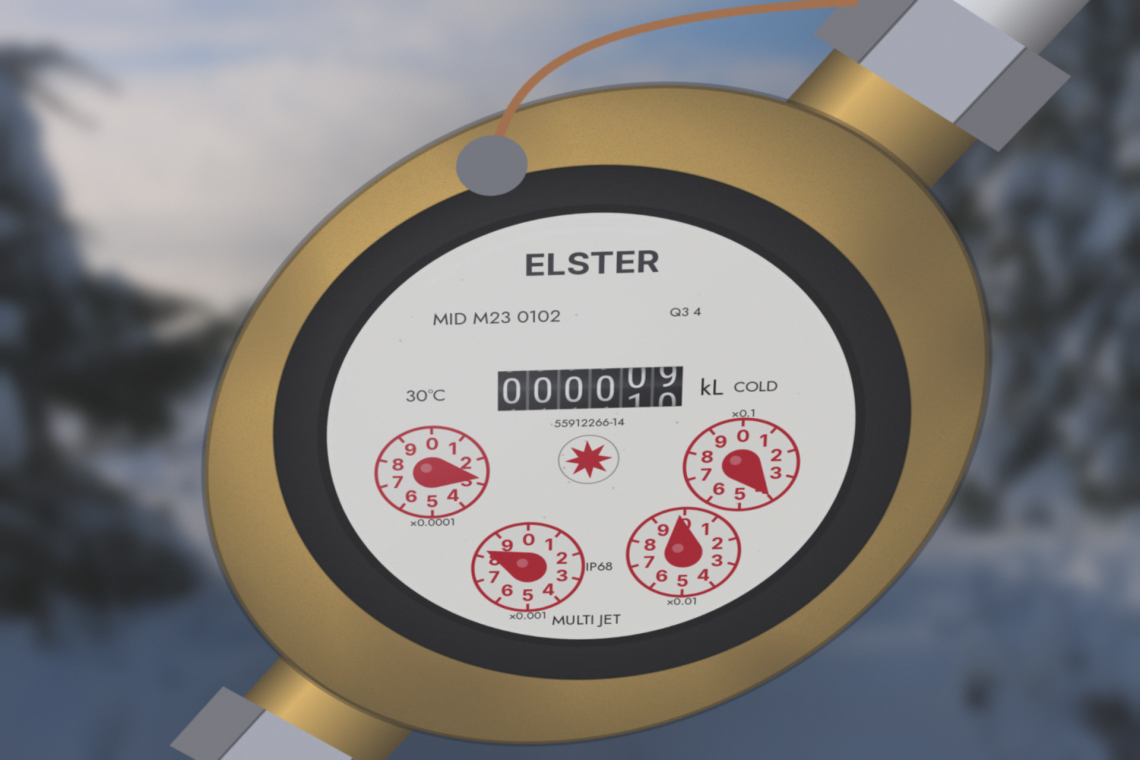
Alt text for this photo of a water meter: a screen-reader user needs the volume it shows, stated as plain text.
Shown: 9.3982 kL
